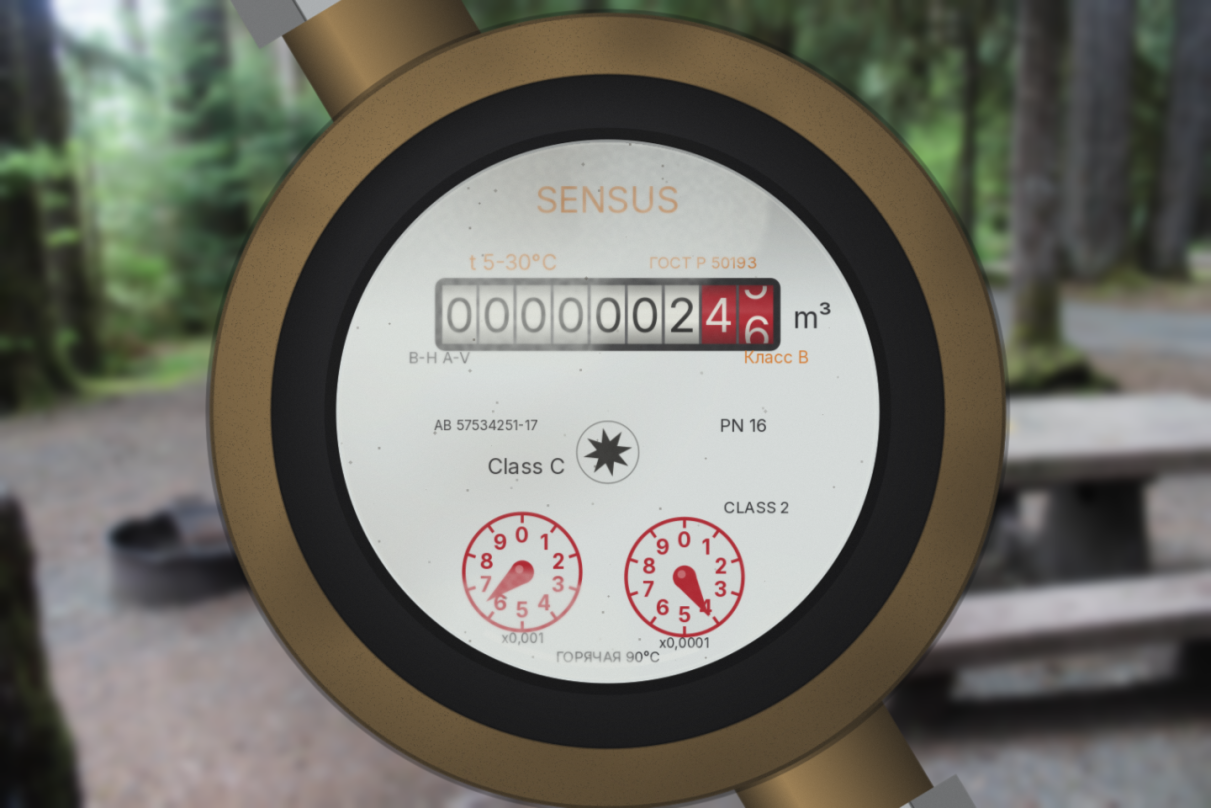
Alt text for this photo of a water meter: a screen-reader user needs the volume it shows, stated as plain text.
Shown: 2.4564 m³
